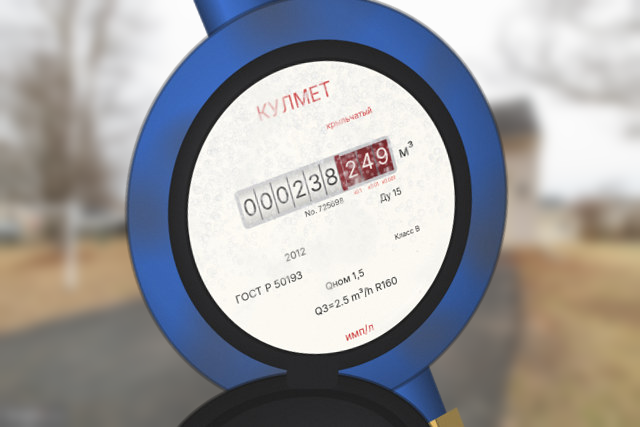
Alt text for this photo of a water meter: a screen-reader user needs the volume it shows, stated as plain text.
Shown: 238.249 m³
